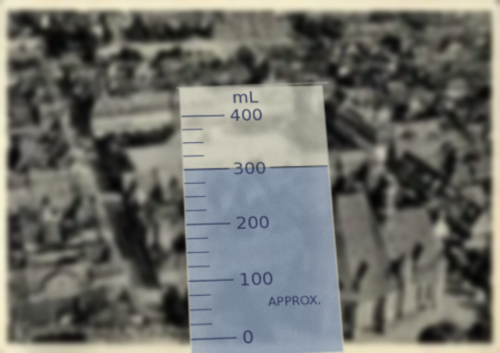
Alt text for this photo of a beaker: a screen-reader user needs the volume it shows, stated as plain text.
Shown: 300 mL
